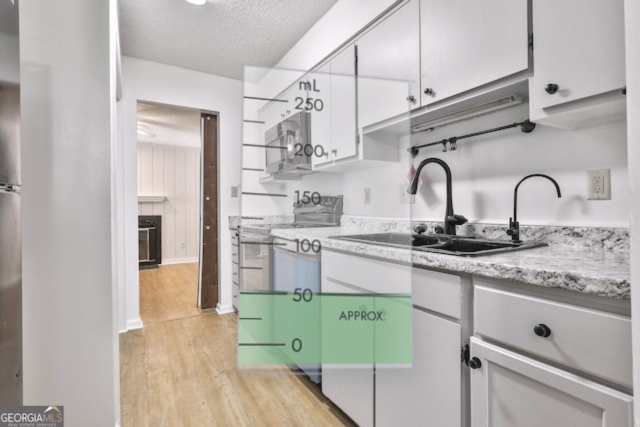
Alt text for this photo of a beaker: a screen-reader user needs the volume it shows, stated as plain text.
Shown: 50 mL
